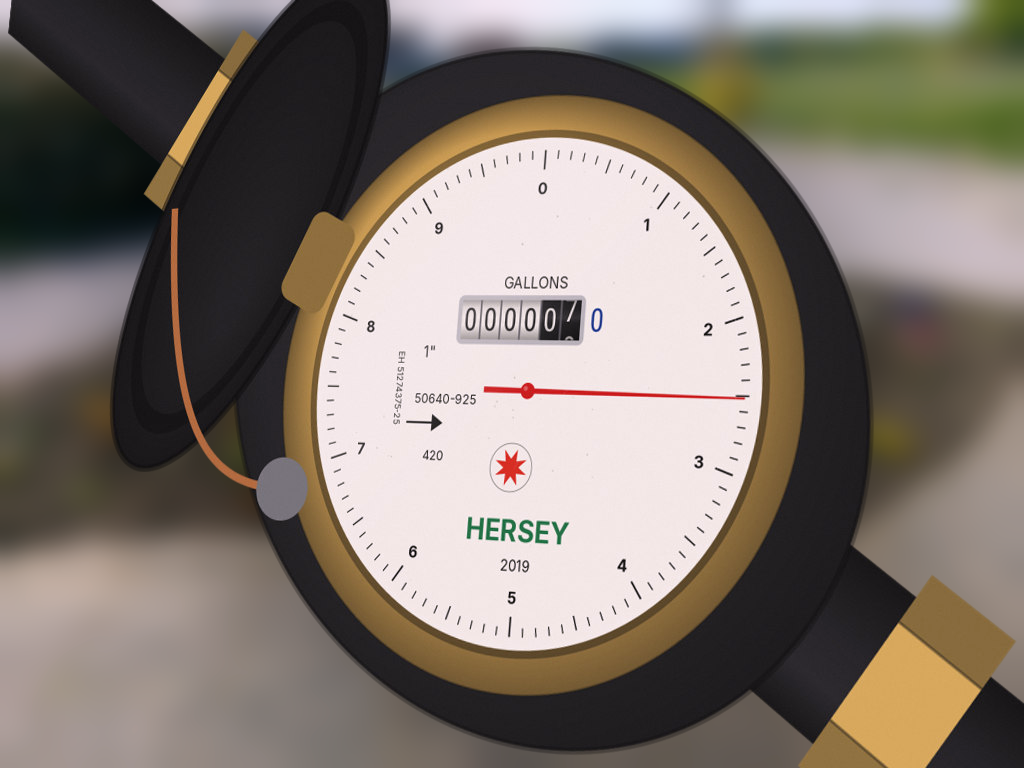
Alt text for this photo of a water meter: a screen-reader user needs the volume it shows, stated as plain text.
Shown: 72.5 gal
